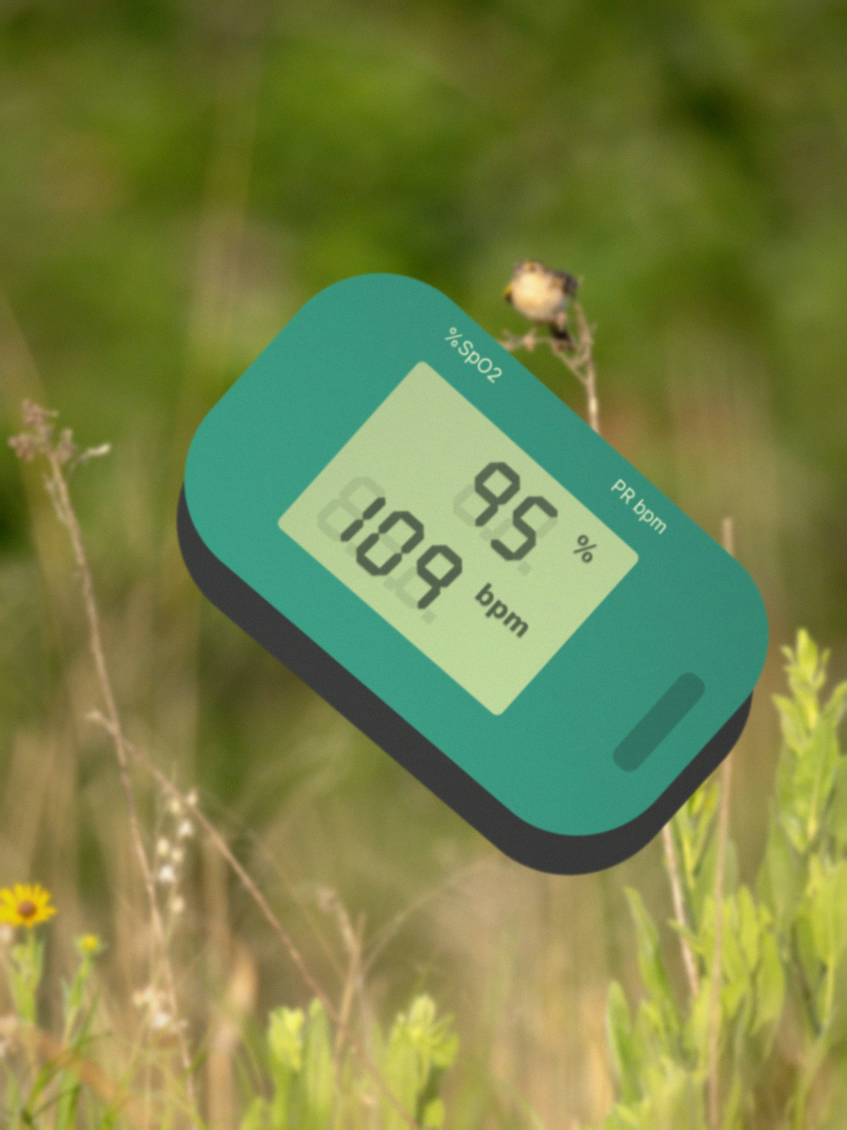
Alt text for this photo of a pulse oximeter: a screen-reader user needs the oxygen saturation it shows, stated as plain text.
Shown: 95 %
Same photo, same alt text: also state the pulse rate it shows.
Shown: 109 bpm
